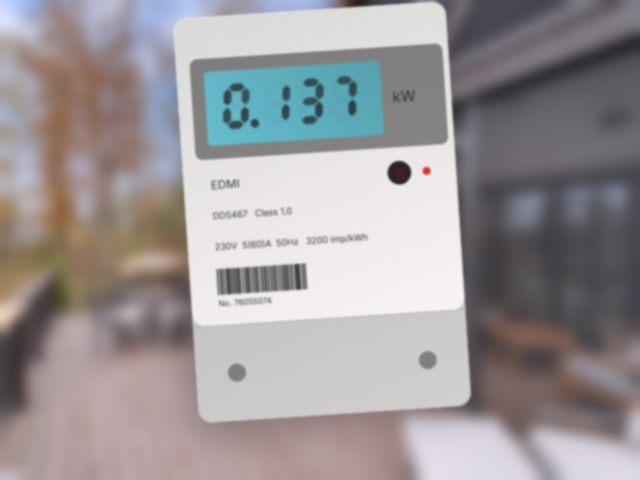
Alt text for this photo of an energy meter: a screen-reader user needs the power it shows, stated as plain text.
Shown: 0.137 kW
